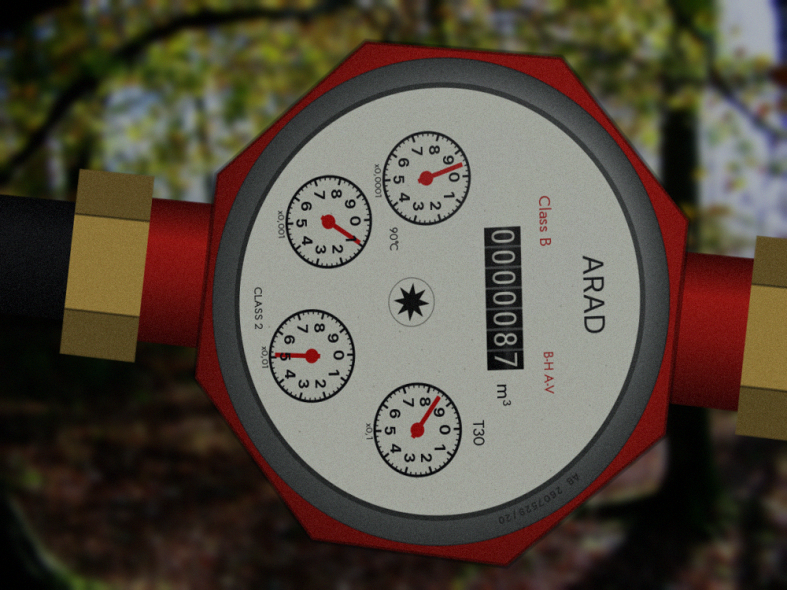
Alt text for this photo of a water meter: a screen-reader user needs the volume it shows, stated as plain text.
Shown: 87.8509 m³
